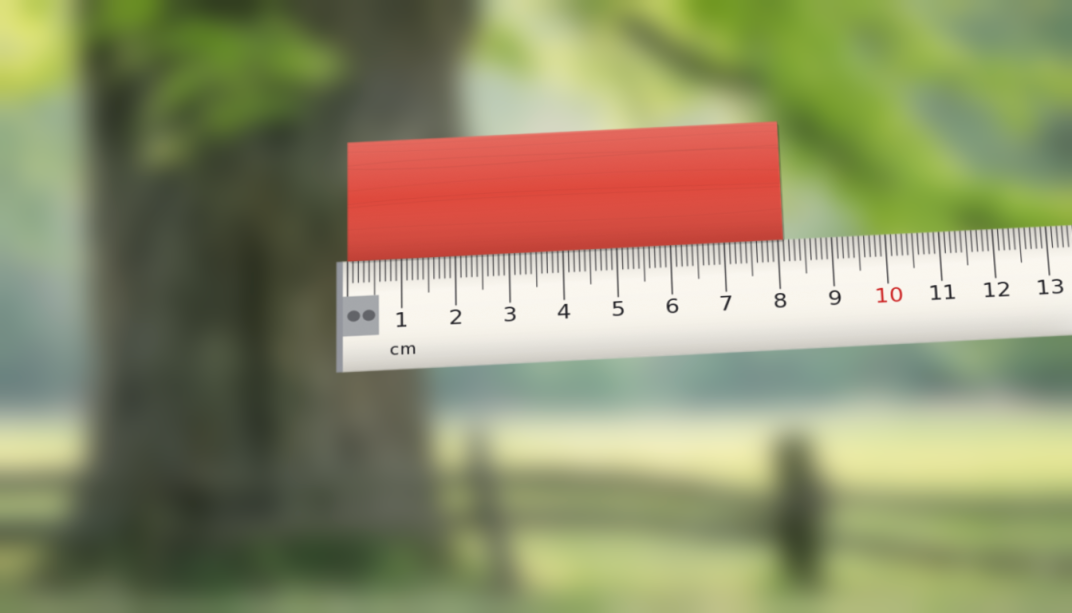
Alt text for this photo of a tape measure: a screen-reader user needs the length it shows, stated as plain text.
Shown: 8.1 cm
